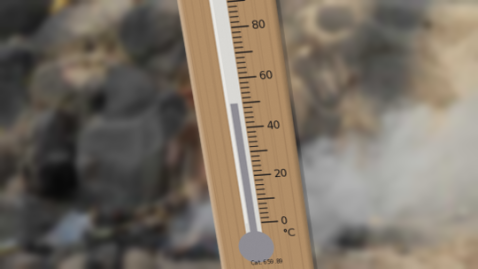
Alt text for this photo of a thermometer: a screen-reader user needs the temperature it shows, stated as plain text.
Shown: 50 °C
